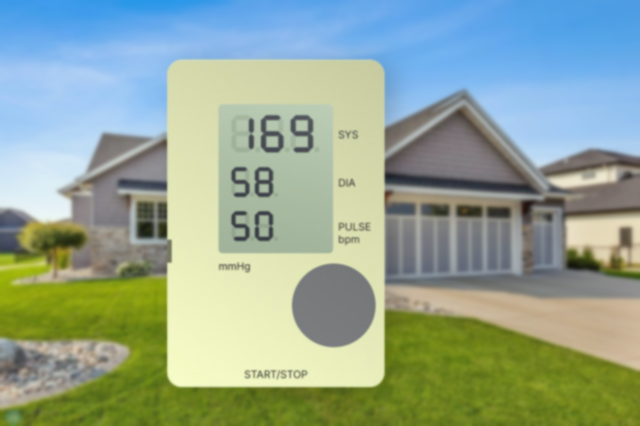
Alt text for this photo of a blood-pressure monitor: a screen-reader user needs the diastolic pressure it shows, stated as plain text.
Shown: 58 mmHg
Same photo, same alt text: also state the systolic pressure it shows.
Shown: 169 mmHg
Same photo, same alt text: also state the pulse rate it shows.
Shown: 50 bpm
